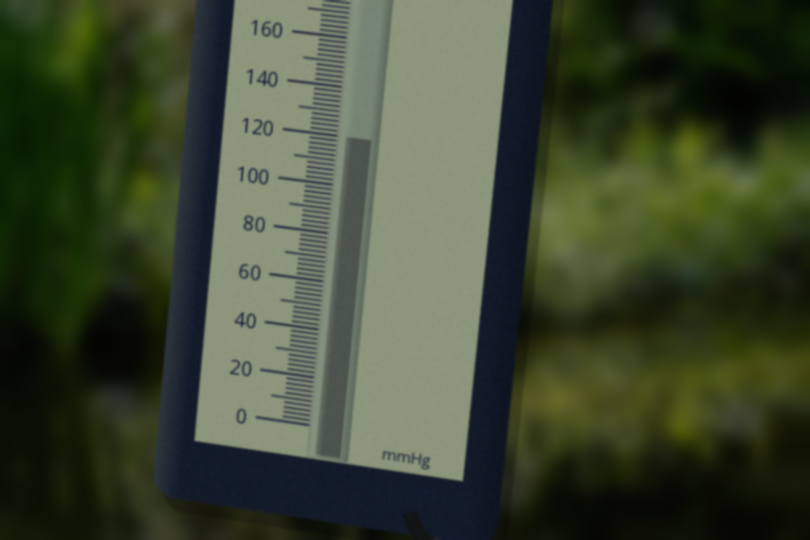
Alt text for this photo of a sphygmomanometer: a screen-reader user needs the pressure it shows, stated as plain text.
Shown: 120 mmHg
